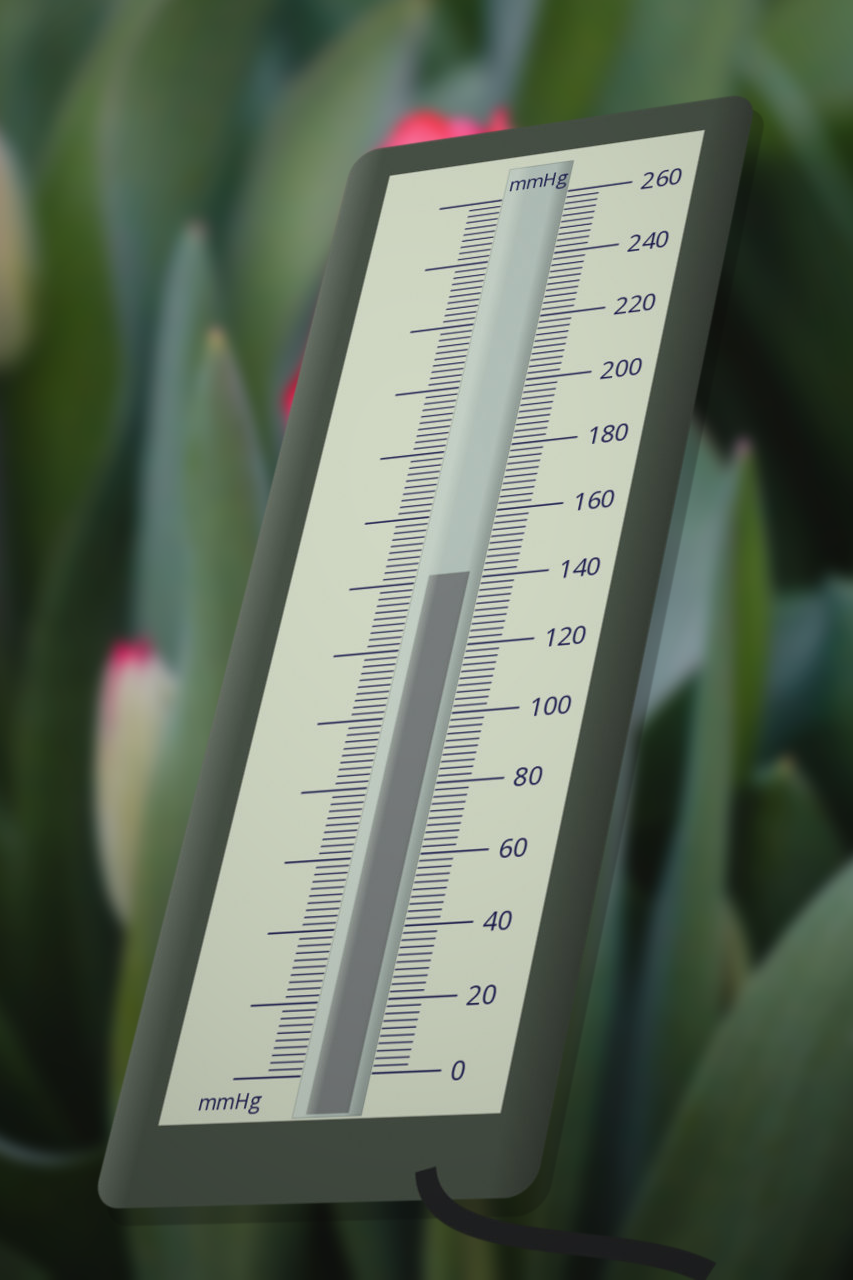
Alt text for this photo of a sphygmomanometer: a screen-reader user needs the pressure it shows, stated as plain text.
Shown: 142 mmHg
